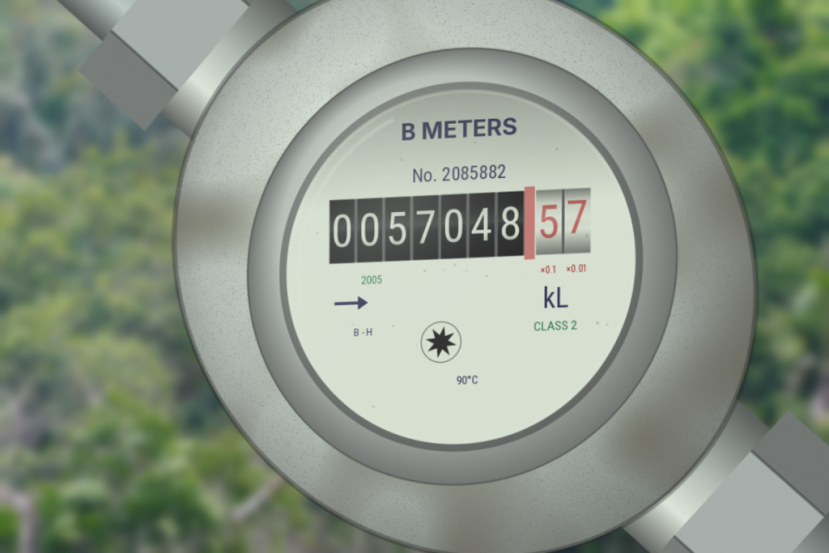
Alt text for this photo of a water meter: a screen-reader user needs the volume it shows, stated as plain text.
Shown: 57048.57 kL
